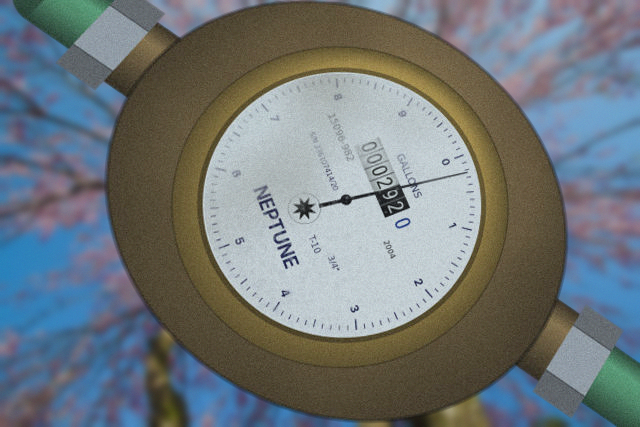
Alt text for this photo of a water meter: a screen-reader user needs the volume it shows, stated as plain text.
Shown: 2920.2 gal
